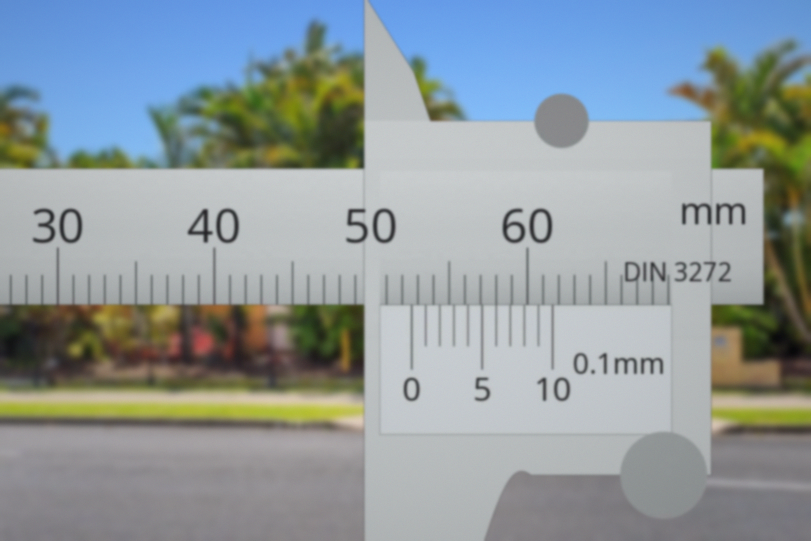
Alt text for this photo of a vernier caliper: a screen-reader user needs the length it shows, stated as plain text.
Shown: 52.6 mm
